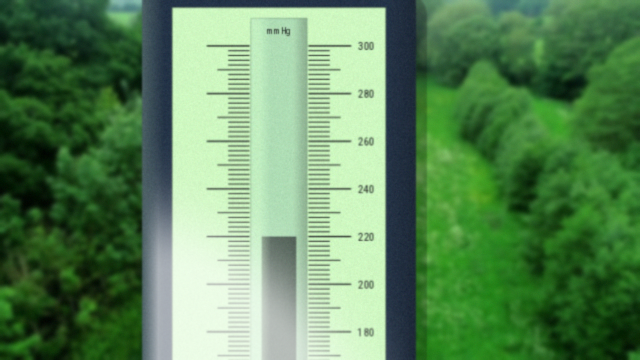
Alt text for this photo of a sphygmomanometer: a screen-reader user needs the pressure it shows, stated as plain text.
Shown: 220 mmHg
